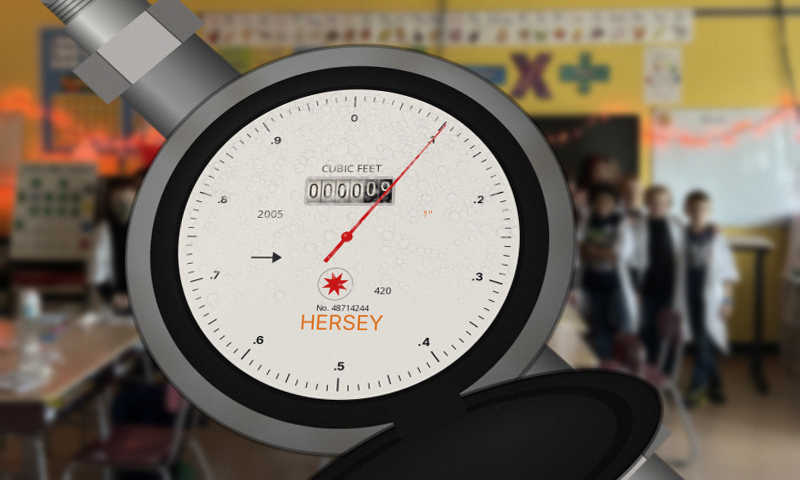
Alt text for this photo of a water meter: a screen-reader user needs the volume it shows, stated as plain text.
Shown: 9.10 ft³
